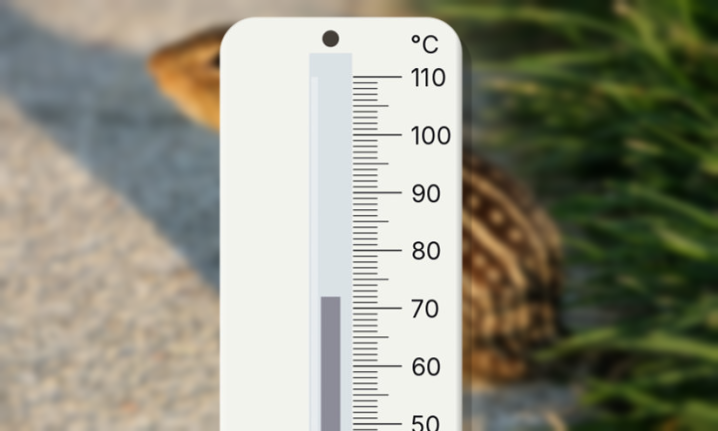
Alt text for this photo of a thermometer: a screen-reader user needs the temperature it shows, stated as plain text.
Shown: 72 °C
